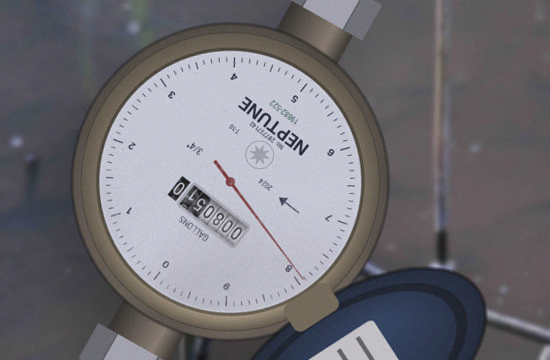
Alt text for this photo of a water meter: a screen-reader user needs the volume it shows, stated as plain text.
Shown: 80507.9 gal
